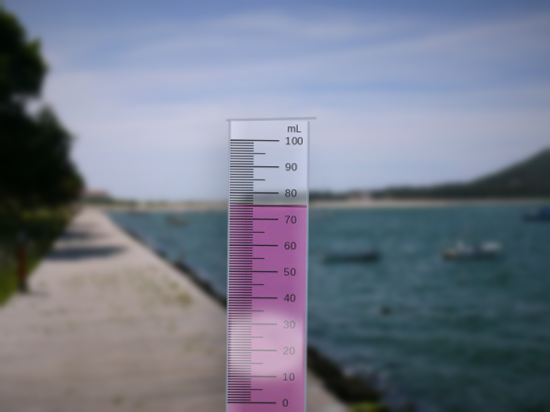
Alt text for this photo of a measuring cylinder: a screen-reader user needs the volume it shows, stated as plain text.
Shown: 75 mL
